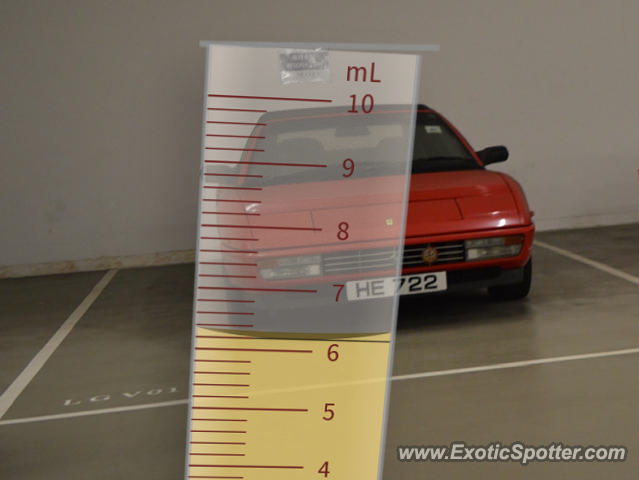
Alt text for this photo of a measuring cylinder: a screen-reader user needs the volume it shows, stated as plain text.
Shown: 6.2 mL
